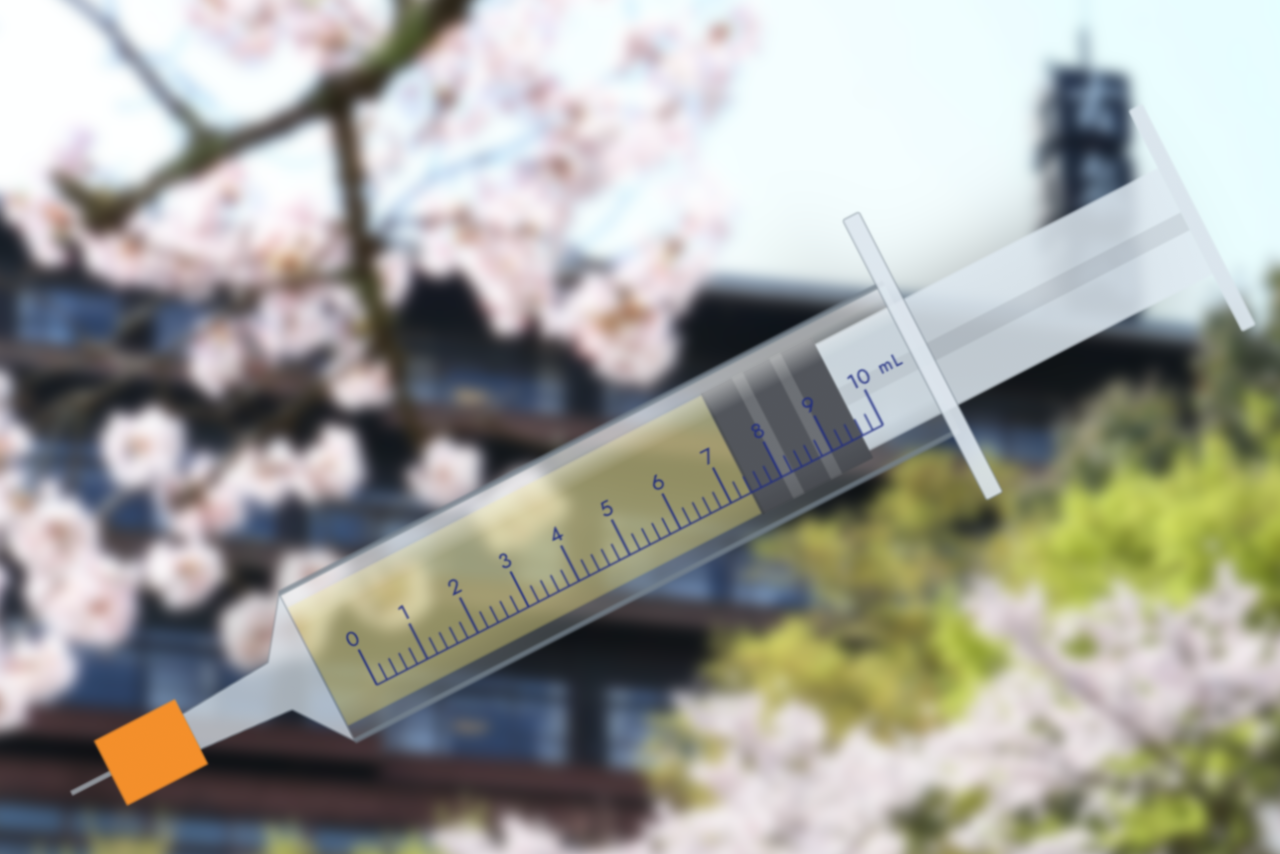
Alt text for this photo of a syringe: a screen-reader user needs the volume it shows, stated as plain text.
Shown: 7.4 mL
